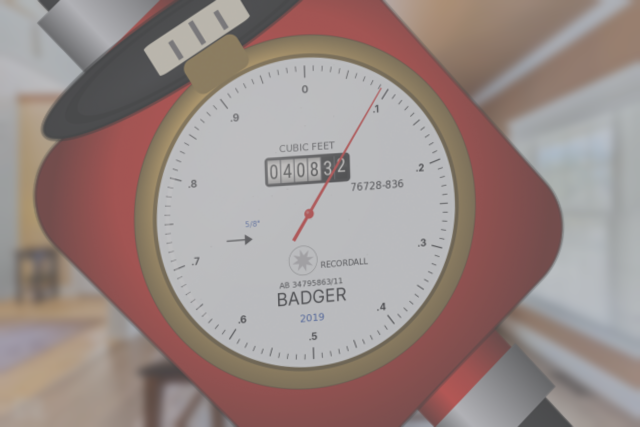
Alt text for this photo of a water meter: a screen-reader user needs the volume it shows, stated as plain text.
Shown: 40832.09 ft³
